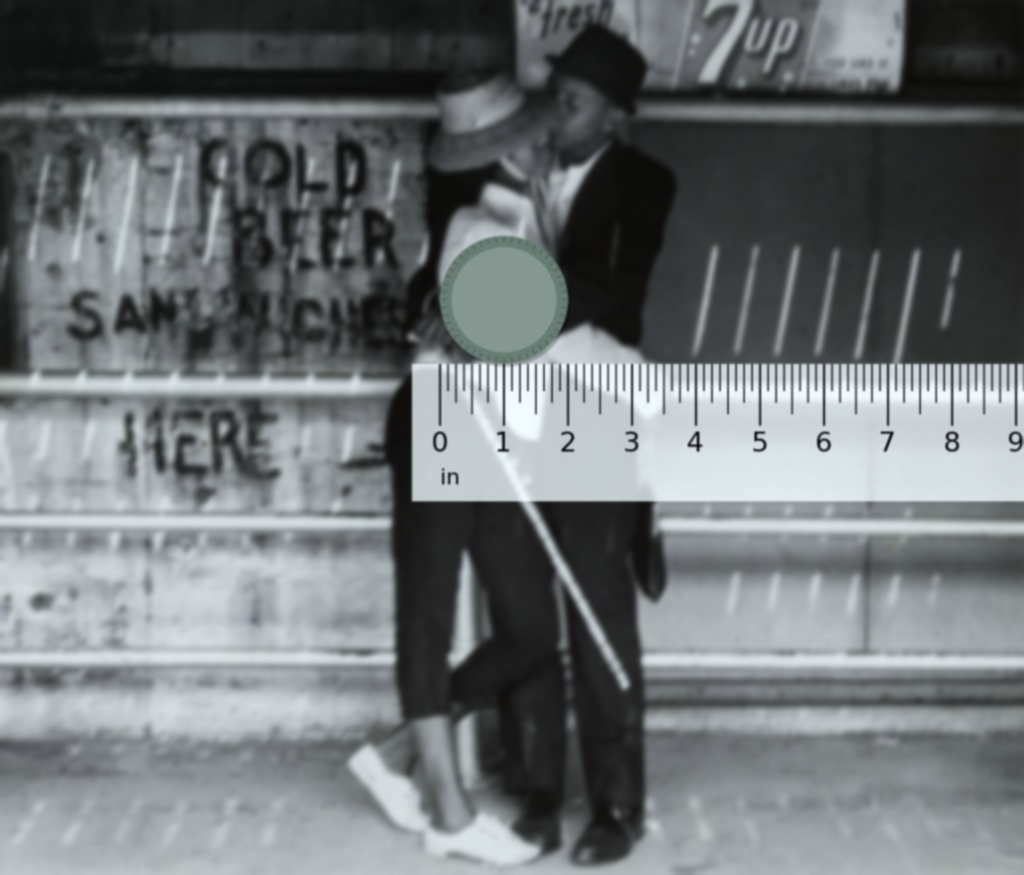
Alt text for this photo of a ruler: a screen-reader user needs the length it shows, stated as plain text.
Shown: 2 in
